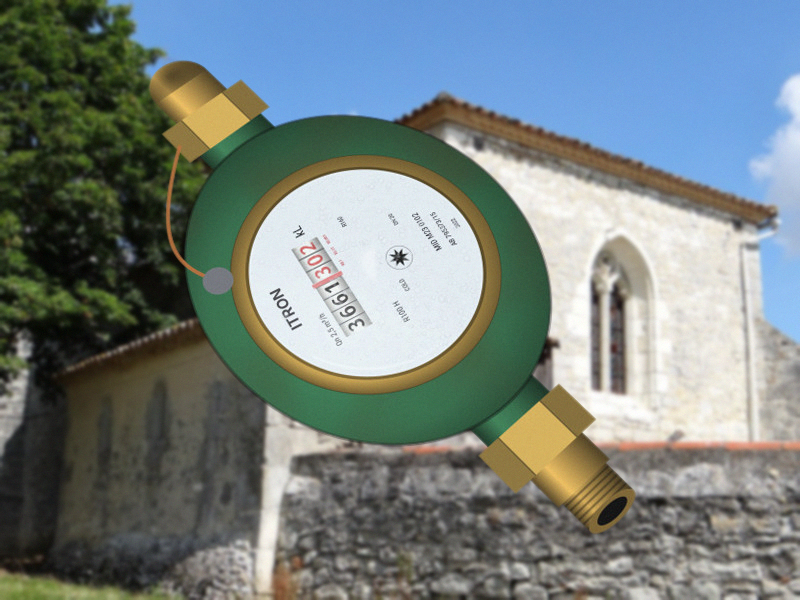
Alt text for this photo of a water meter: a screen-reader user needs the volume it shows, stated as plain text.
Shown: 3661.302 kL
